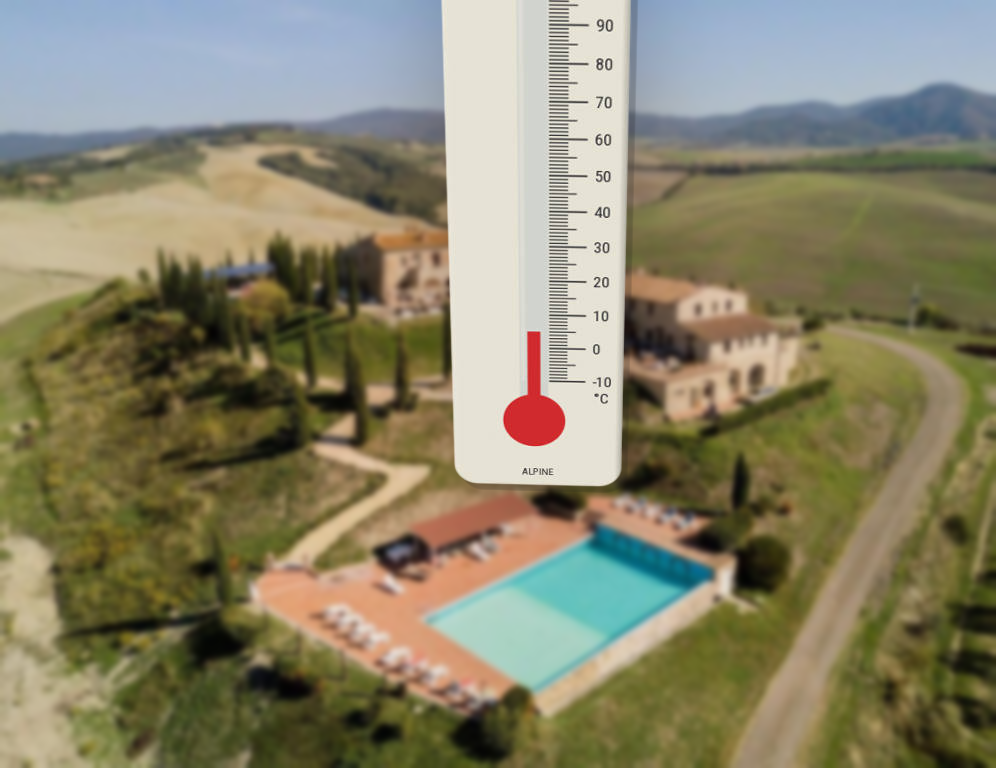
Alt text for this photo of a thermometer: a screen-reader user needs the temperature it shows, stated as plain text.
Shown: 5 °C
